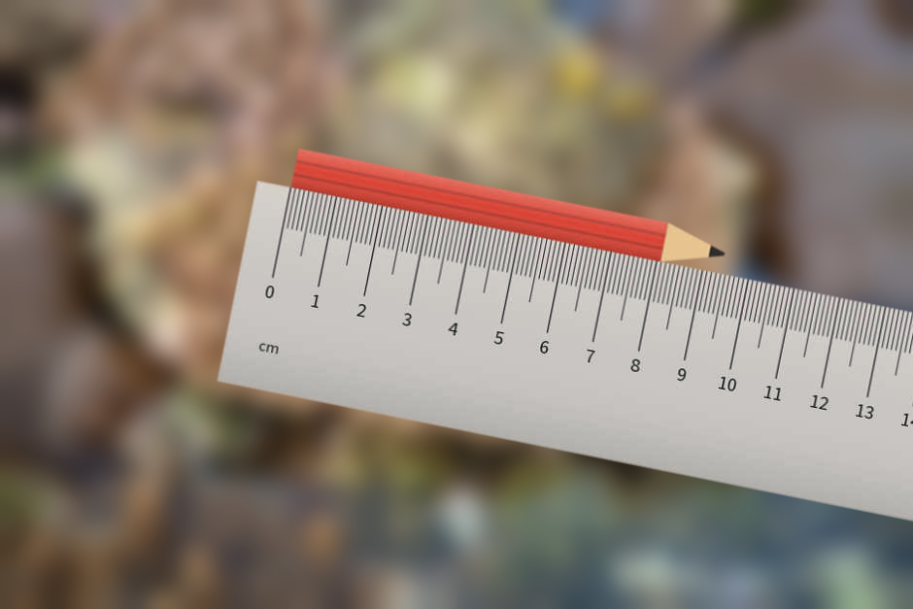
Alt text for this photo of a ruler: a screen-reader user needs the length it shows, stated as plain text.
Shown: 9.4 cm
